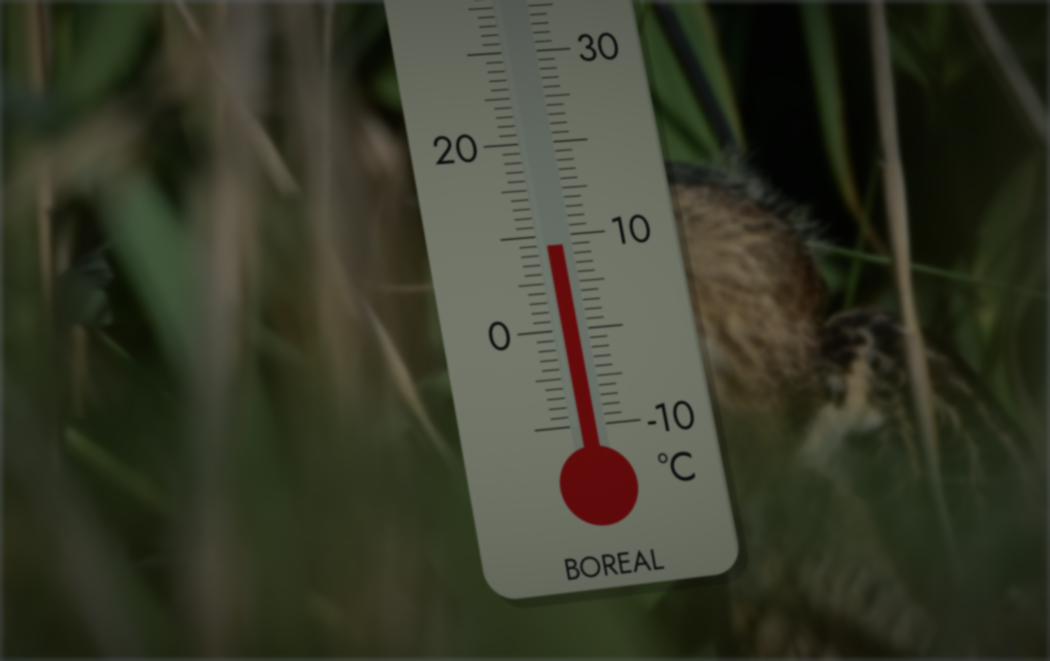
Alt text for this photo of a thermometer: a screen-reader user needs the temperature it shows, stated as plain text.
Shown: 9 °C
